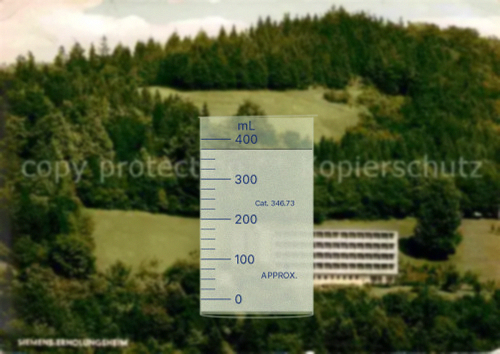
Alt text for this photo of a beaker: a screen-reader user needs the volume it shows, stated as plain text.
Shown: 375 mL
